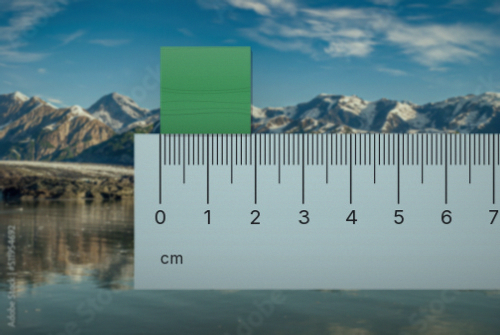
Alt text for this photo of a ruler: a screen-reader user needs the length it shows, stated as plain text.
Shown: 1.9 cm
